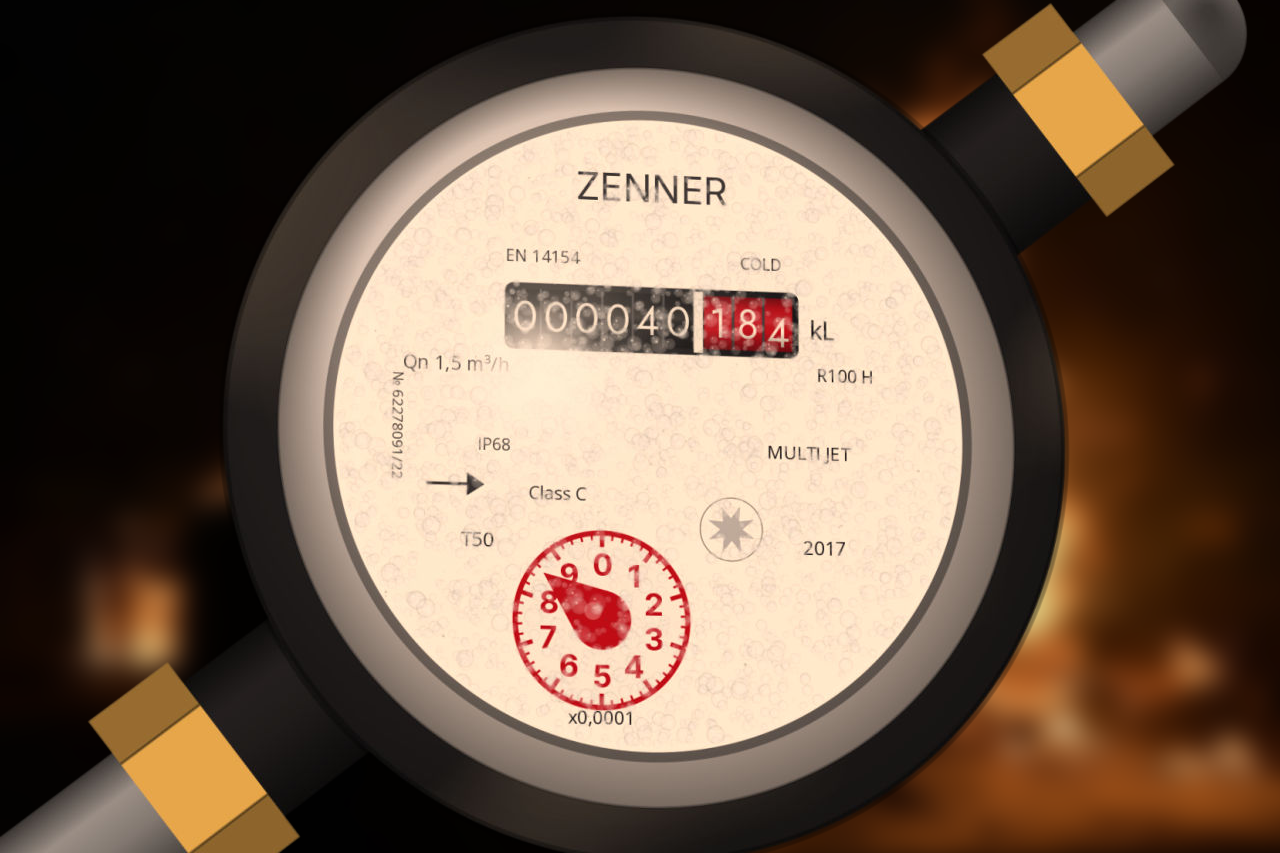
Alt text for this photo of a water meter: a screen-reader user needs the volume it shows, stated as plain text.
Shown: 40.1838 kL
